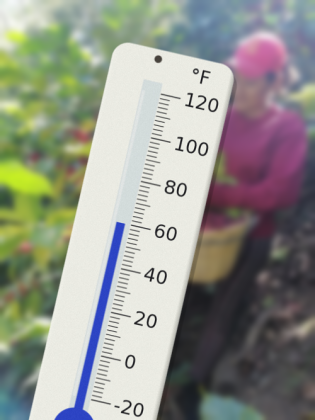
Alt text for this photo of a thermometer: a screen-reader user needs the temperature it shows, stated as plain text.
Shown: 60 °F
